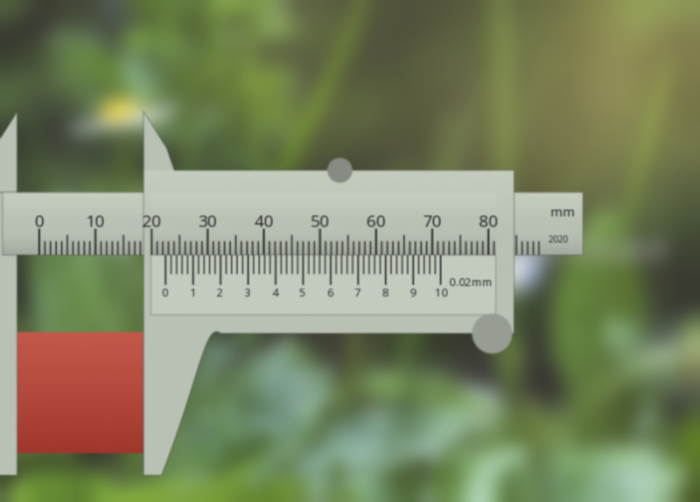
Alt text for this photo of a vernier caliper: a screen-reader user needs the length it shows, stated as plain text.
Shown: 22.5 mm
